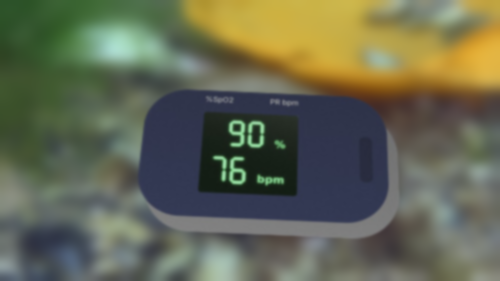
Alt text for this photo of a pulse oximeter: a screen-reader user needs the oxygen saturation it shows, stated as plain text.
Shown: 90 %
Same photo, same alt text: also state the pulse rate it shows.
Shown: 76 bpm
